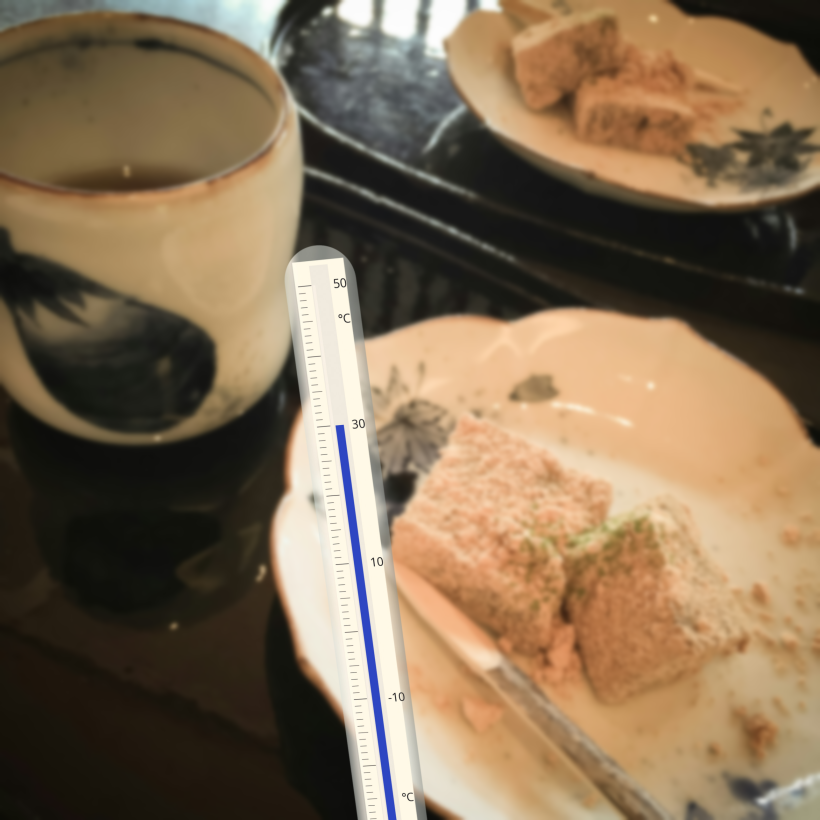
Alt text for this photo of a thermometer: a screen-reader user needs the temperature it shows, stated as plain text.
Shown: 30 °C
